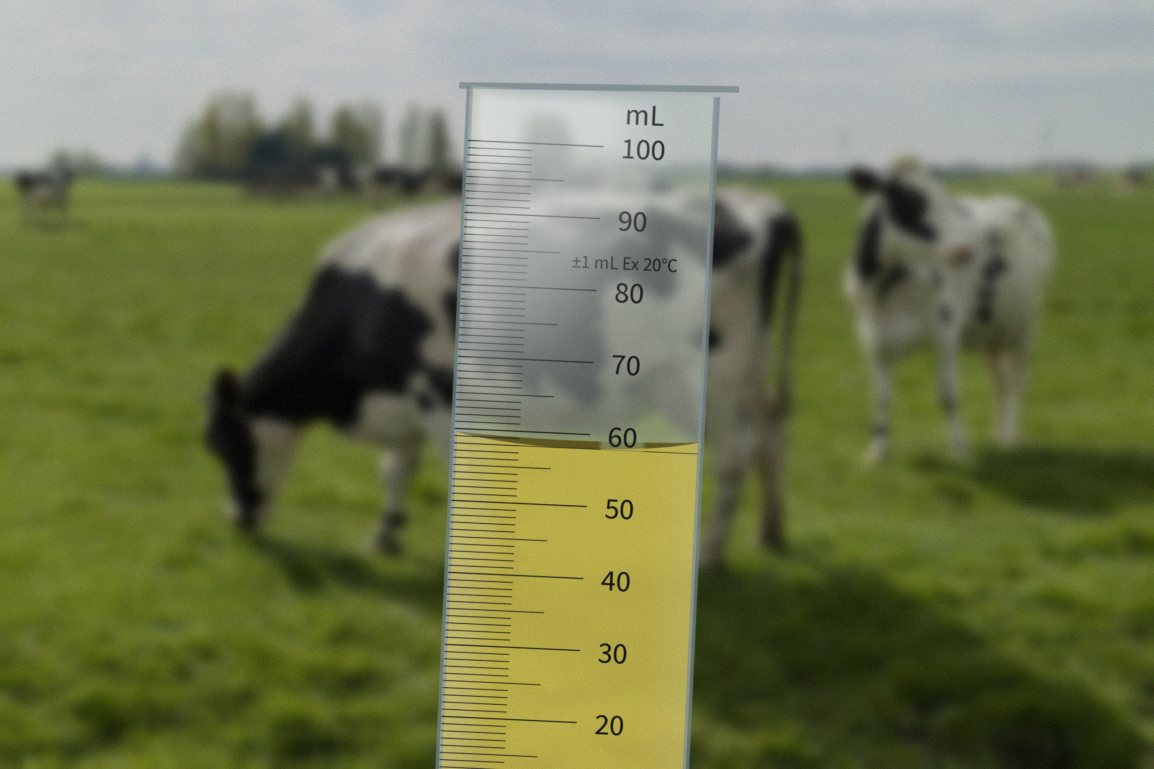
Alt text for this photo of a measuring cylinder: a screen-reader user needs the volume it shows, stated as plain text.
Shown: 58 mL
